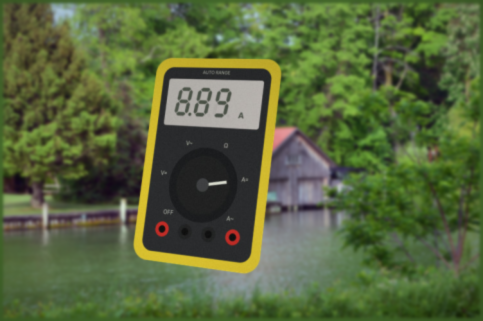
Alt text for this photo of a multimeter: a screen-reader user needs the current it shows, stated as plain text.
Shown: 8.89 A
